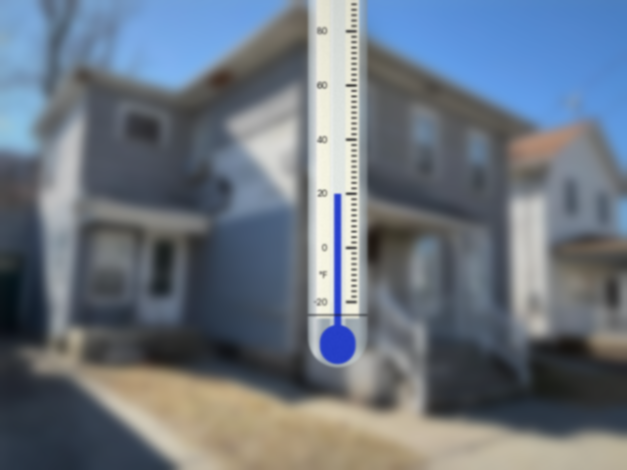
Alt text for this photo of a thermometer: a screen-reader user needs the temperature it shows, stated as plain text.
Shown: 20 °F
